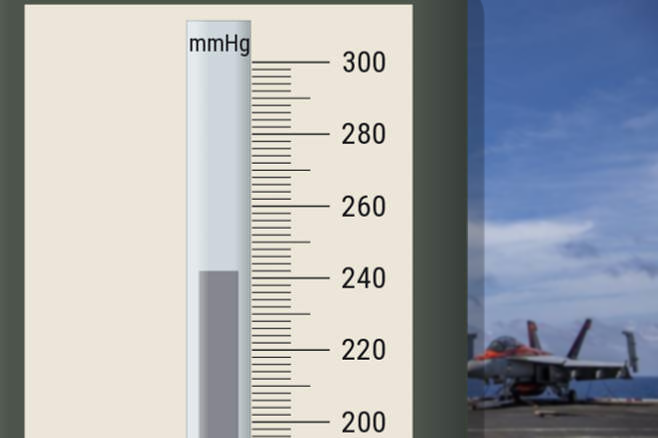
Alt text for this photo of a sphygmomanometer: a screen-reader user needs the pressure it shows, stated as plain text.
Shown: 242 mmHg
